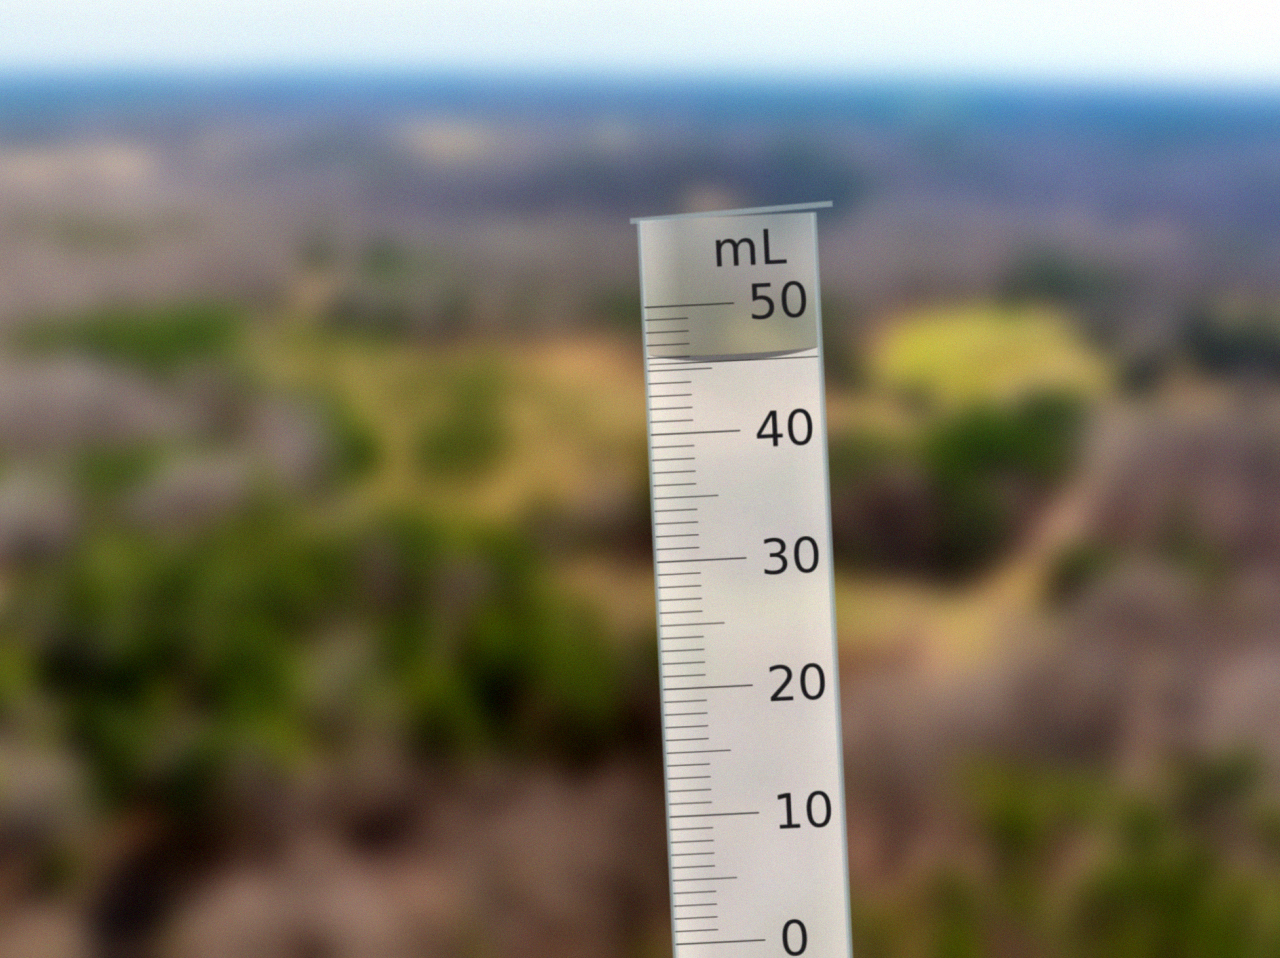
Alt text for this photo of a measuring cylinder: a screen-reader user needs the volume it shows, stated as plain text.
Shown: 45.5 mL
